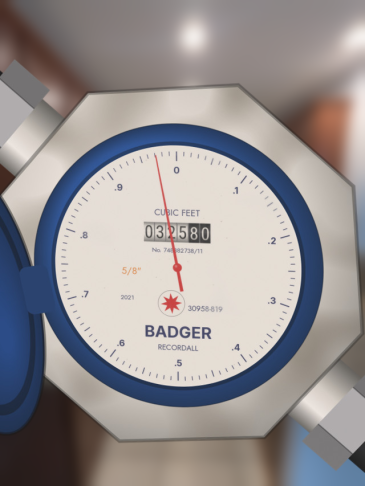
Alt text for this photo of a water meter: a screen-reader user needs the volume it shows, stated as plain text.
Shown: 32579.97 ft³
